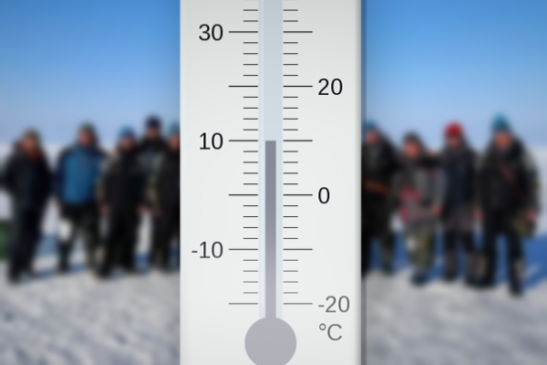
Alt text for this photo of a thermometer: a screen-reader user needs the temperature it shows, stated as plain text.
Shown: 10 °C
